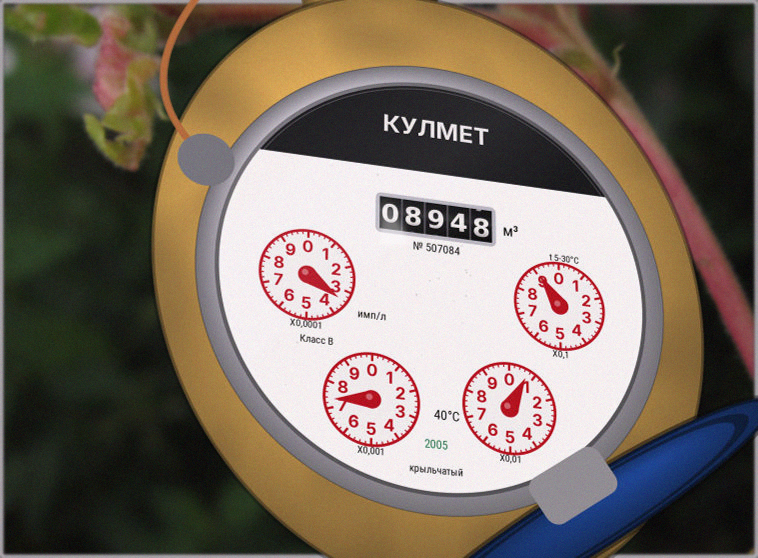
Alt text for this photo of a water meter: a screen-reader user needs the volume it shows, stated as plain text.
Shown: 8947.9073 m³
